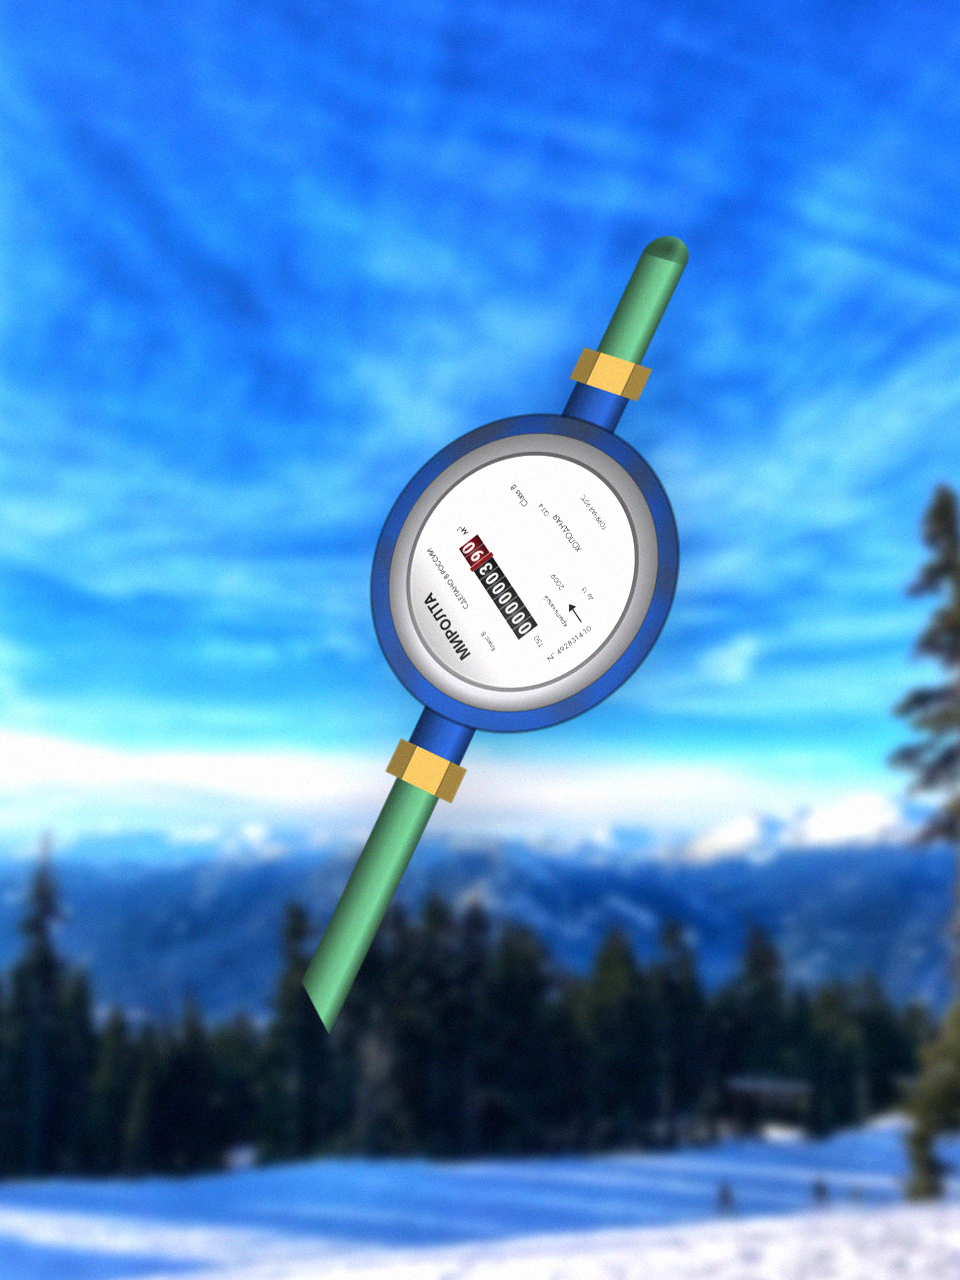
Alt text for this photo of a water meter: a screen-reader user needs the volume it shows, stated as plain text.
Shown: 3.90 m³
